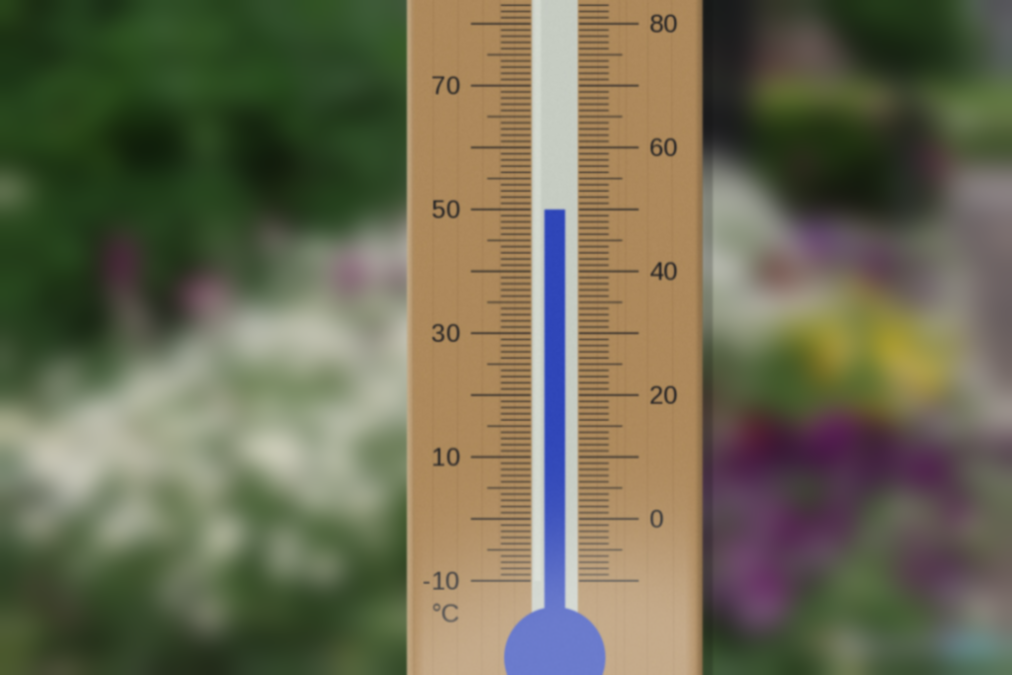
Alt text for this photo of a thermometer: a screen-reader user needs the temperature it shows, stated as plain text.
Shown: 50 °C
